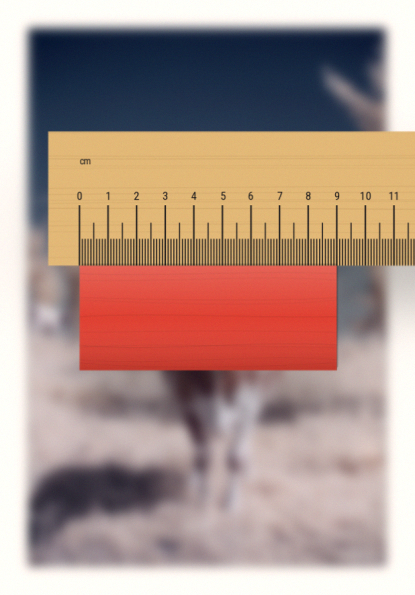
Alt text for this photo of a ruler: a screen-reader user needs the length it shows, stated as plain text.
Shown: 9 cm
